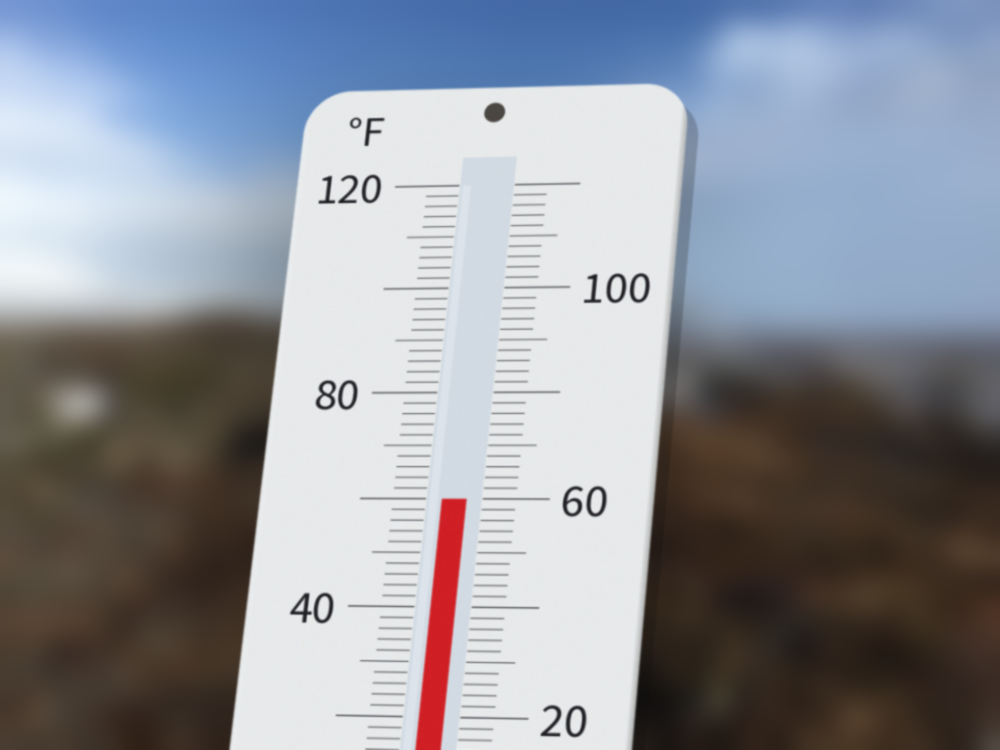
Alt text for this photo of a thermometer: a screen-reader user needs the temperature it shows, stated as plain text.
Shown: 60 °F
